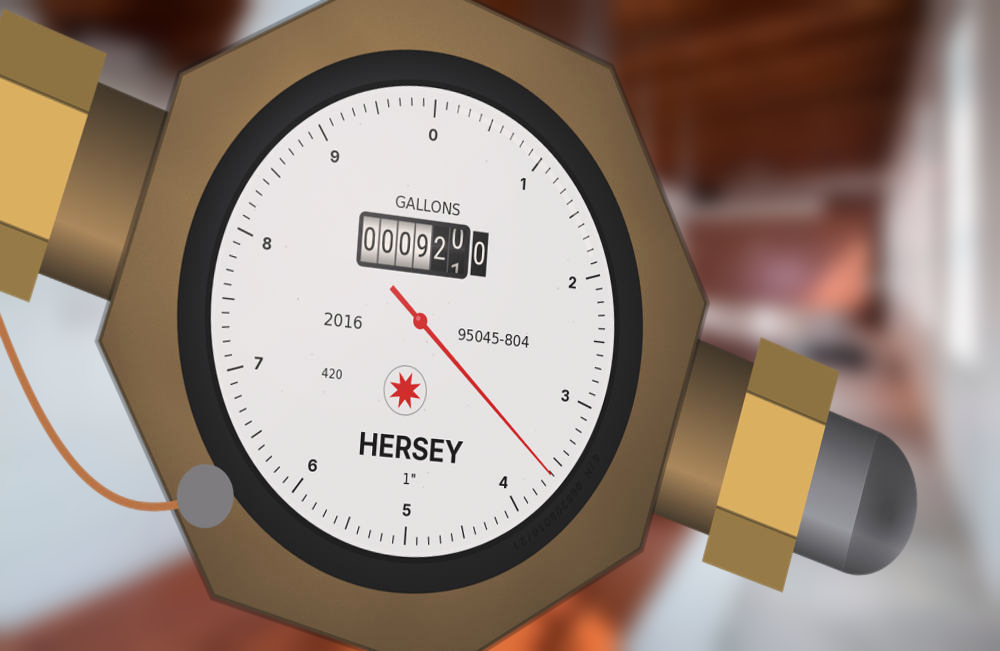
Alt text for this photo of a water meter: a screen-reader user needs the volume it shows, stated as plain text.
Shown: 9203.6 gal
